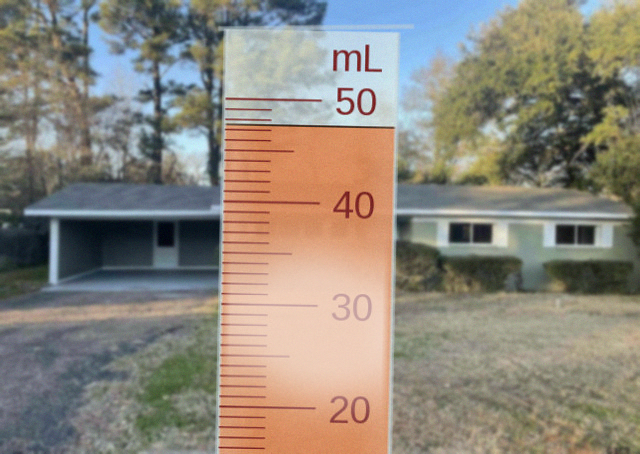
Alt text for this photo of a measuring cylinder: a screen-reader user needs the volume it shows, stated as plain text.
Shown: 47.5 mL
